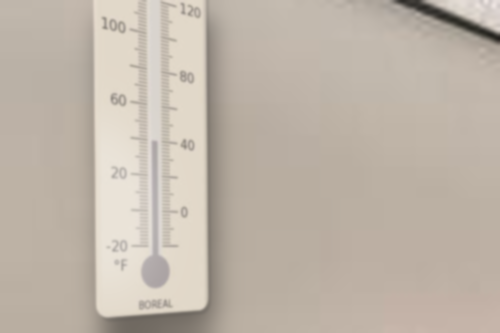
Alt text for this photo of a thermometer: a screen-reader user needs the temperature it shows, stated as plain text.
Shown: 40 °F
